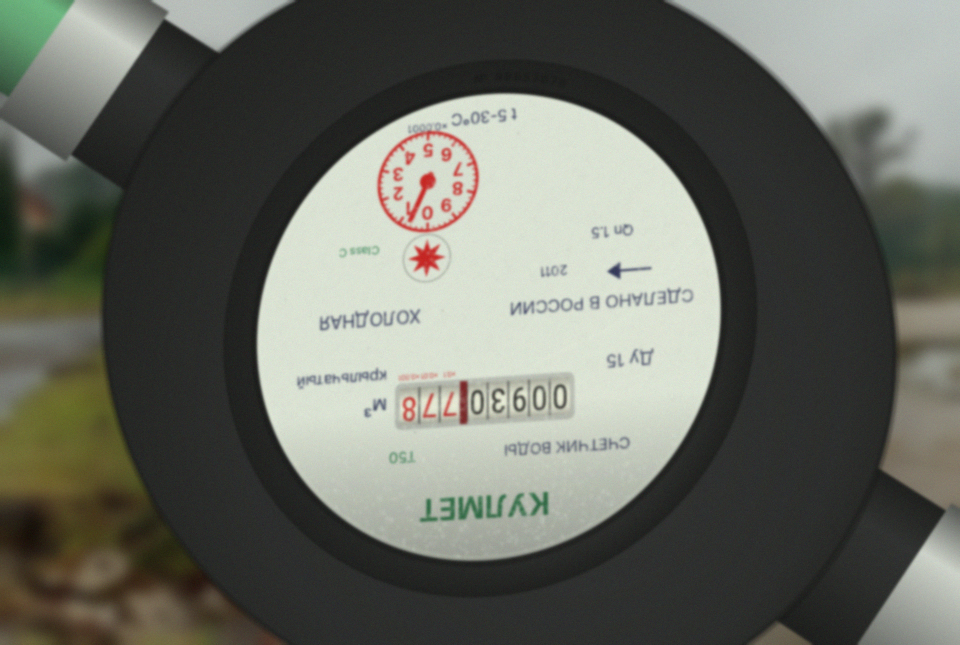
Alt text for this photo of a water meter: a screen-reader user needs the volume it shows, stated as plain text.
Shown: 930.7780 m³
